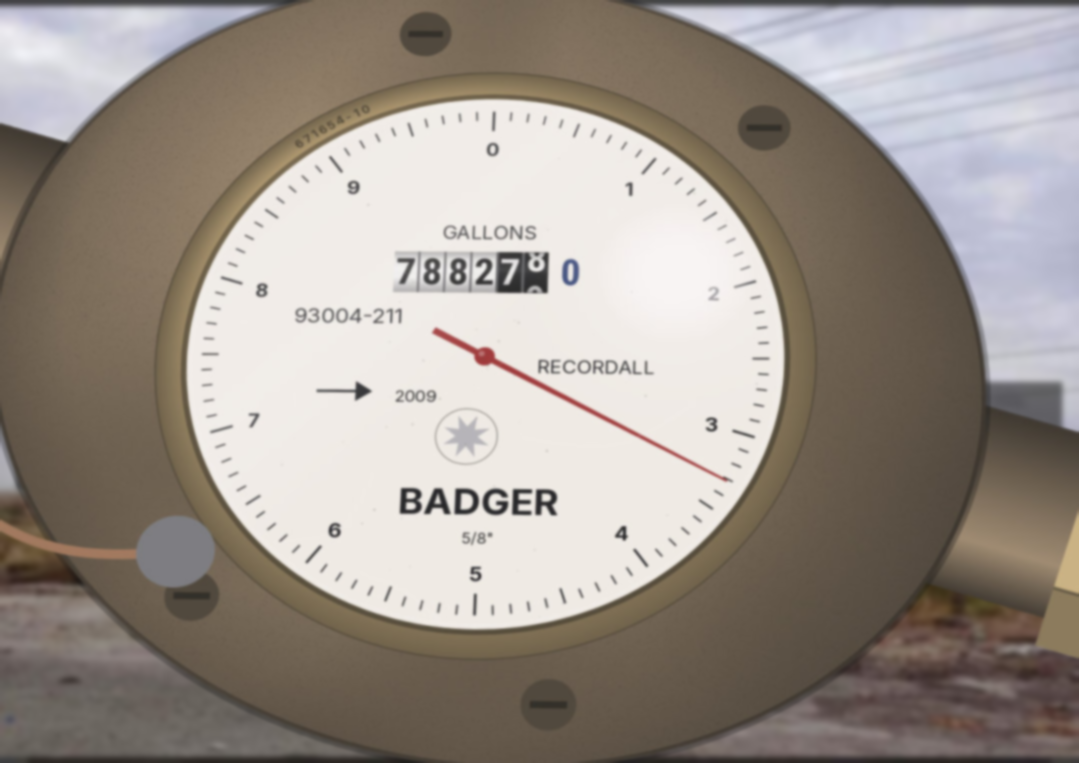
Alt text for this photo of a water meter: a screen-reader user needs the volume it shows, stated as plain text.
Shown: 7882783.3 gal
